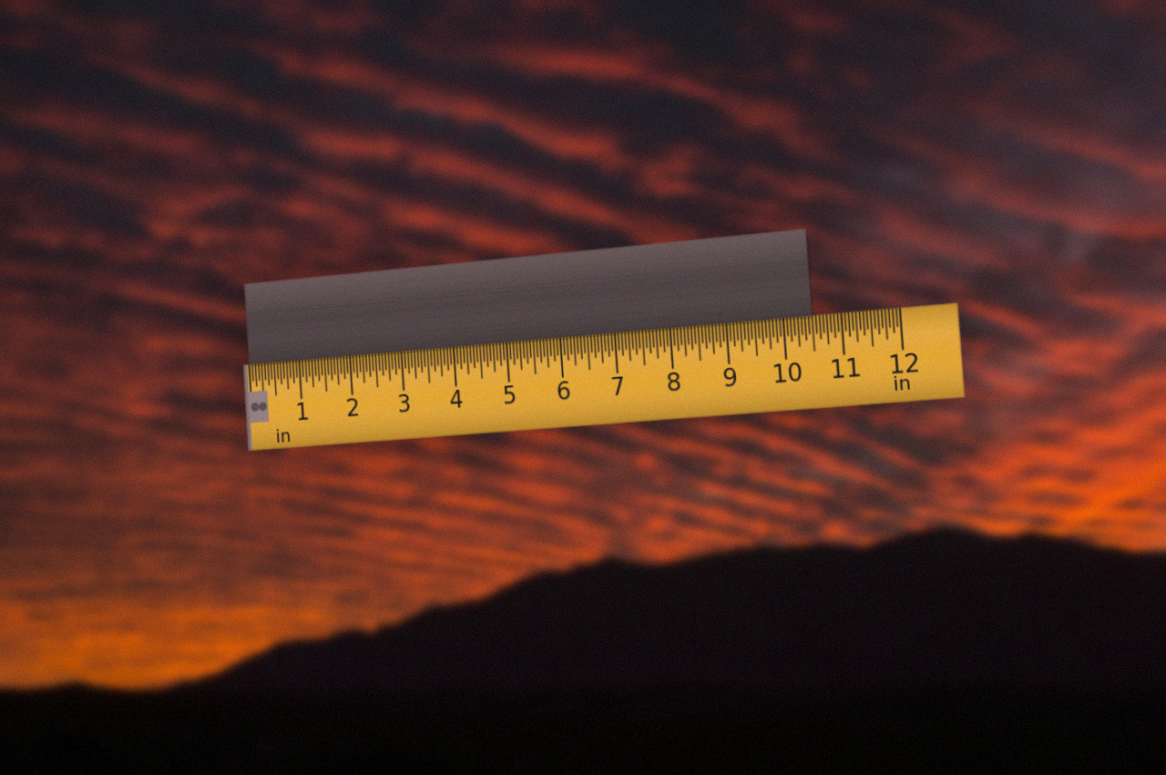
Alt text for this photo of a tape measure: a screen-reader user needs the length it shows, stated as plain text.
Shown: 10.5 in
